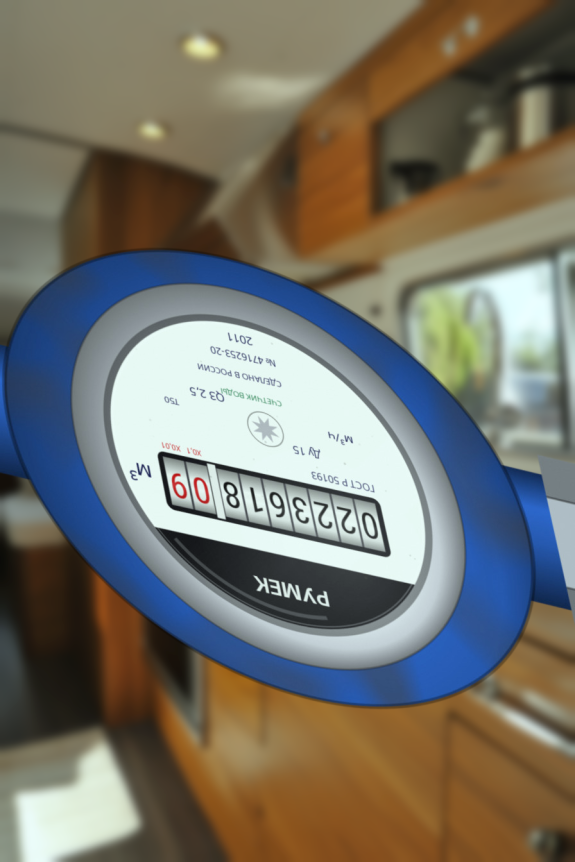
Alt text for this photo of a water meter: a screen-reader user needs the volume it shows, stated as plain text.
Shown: 223618.09 m³
